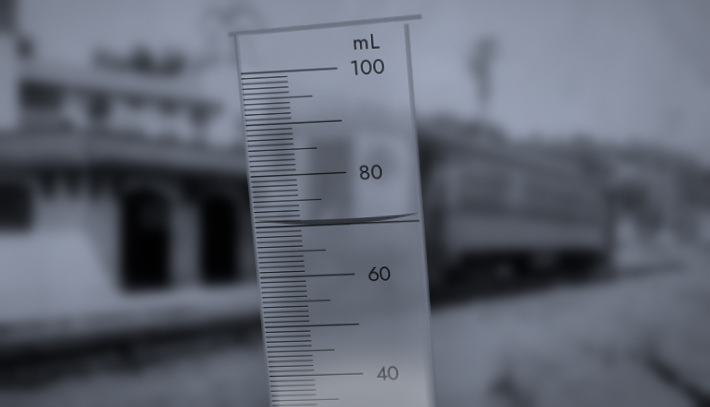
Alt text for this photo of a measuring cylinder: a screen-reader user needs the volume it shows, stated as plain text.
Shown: 70 mL
